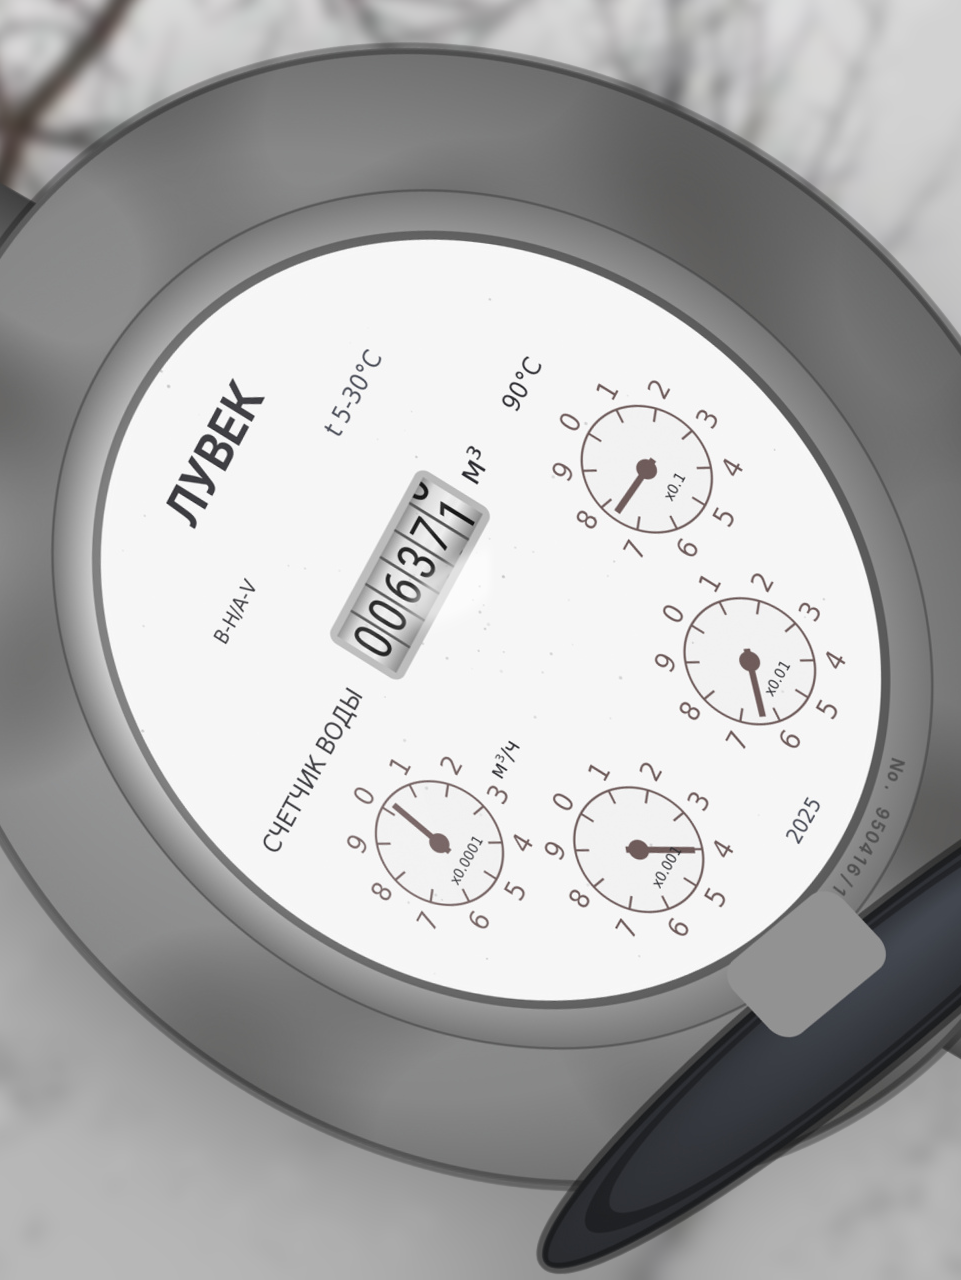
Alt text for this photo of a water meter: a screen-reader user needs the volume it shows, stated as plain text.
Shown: 6370.7640 m³
